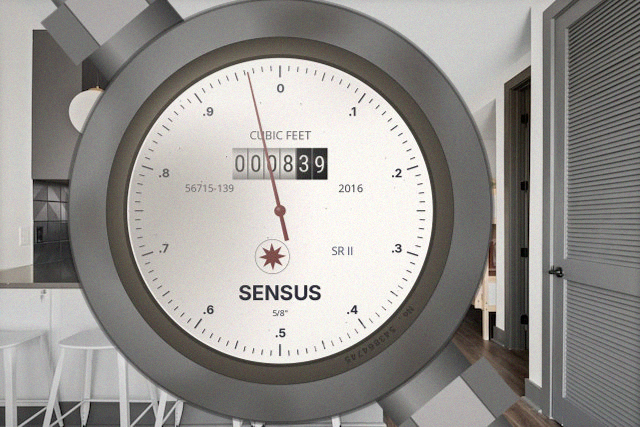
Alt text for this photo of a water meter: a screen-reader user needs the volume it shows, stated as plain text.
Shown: 838.96 ft³
